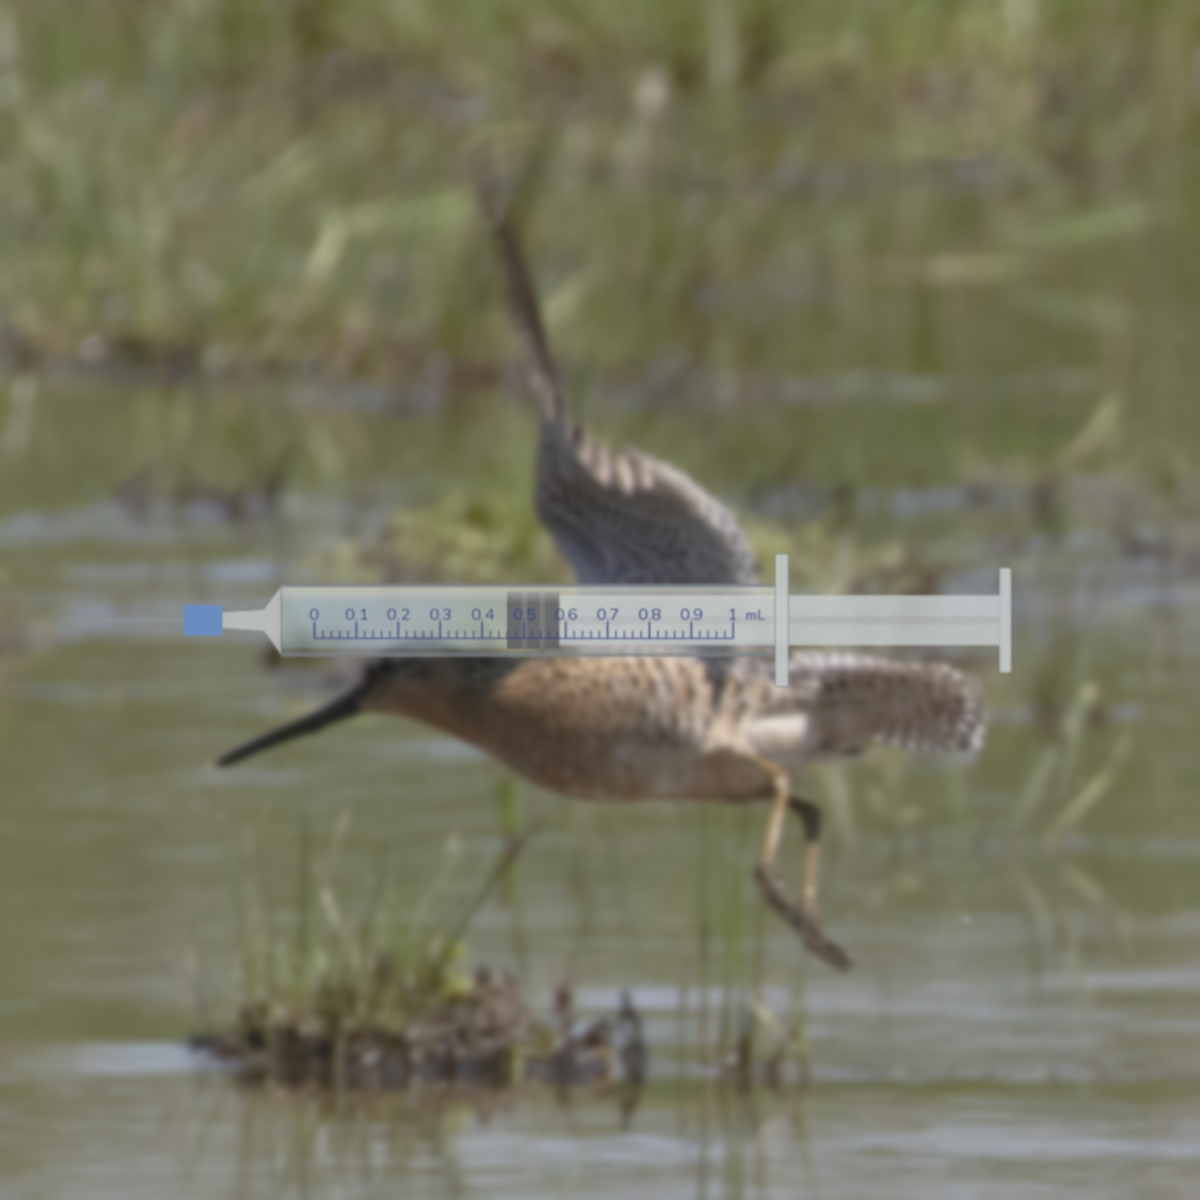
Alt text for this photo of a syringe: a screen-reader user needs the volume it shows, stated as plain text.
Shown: 0.46 mL
